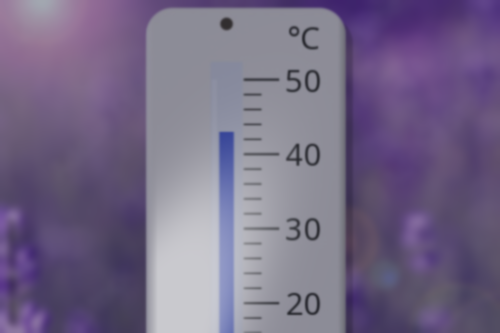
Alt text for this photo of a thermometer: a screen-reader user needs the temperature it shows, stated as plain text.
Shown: 43 °C
